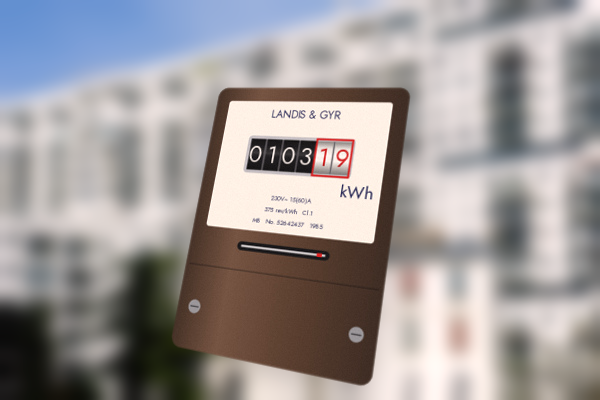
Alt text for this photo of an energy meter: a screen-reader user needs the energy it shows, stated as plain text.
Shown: 103.19 kWh
